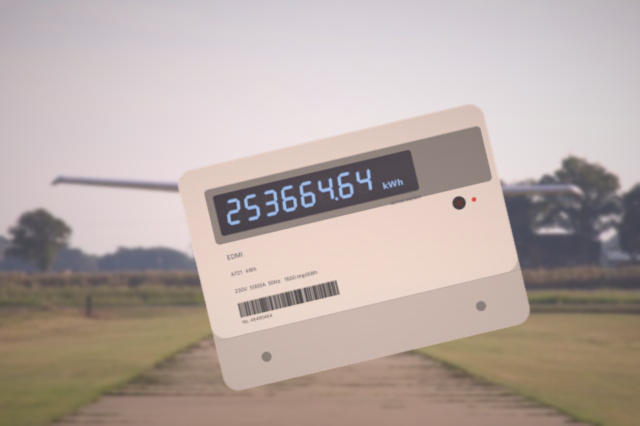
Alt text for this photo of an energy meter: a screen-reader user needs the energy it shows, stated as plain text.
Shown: 253664.64 kWh
